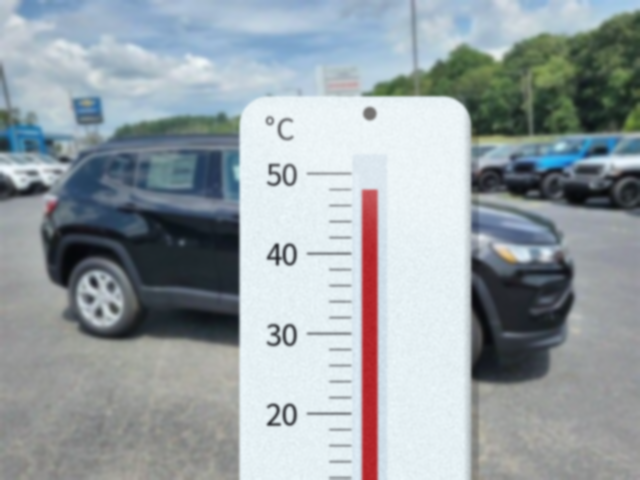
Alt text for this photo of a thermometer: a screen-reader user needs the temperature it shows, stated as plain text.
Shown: 48 °C
